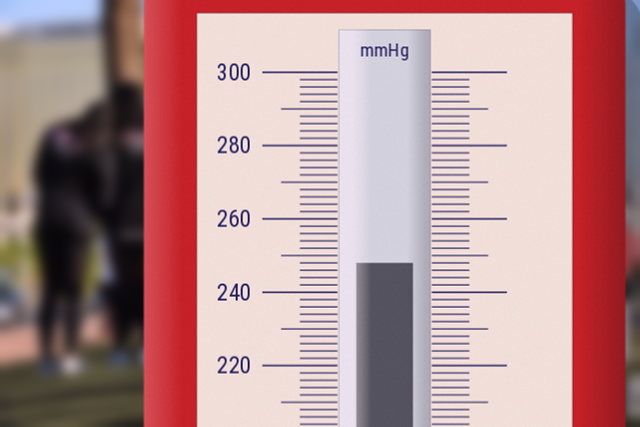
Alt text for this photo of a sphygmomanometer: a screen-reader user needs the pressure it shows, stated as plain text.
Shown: 248 mmHg
